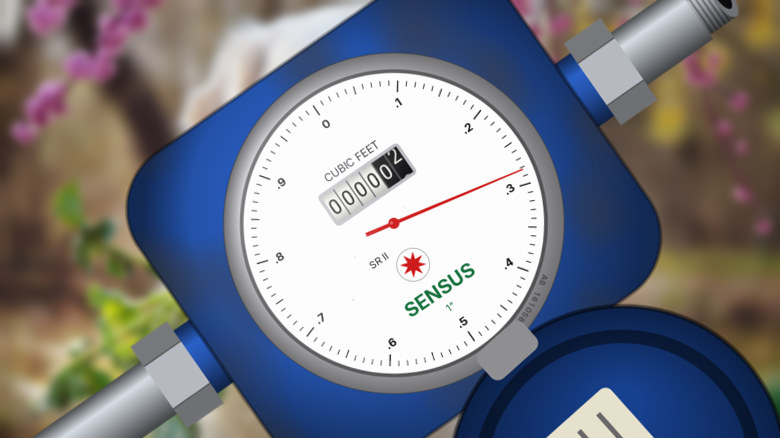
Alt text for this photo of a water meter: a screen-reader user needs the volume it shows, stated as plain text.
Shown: 2.28 ft³
